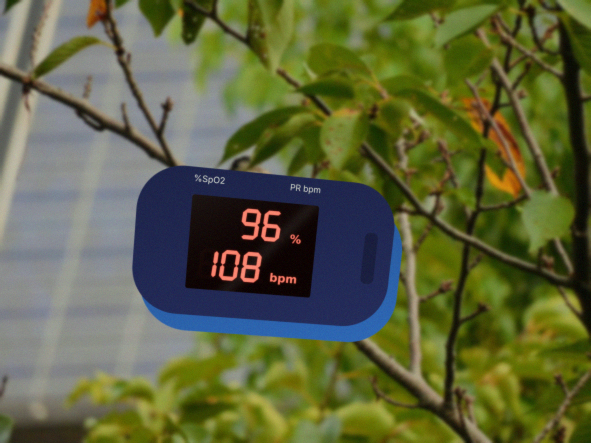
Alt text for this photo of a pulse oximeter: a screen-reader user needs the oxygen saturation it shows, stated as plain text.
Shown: 96 %
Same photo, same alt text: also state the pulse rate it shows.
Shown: 108 bpm
